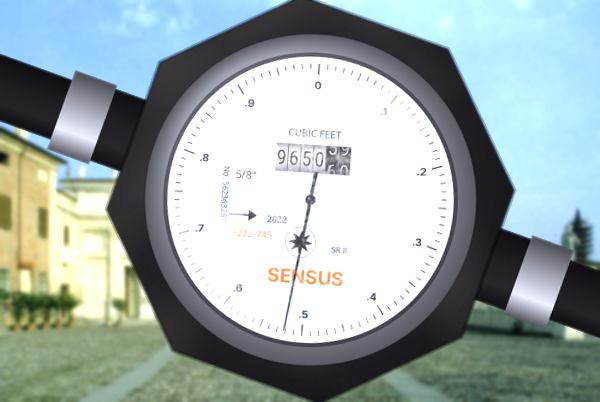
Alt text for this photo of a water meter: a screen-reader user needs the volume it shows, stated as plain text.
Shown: 965059.52 ft³
